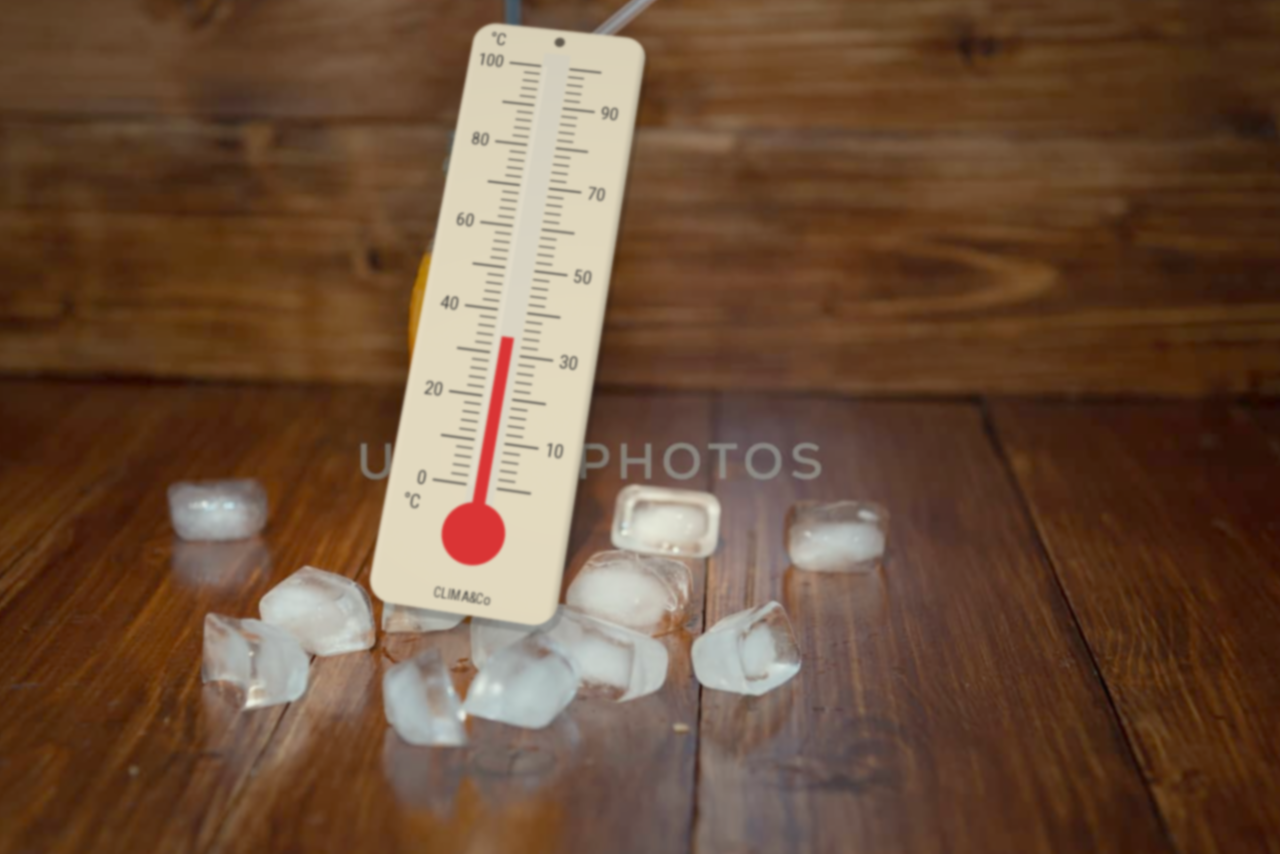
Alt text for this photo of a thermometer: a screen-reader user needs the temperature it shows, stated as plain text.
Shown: 34 °C
